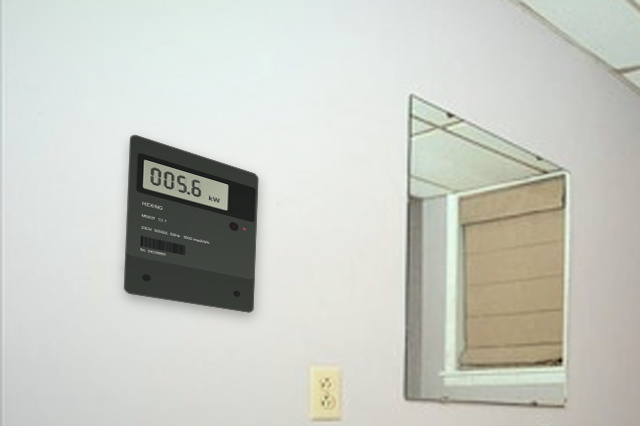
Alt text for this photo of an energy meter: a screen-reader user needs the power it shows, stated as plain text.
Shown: 5.6 kW
